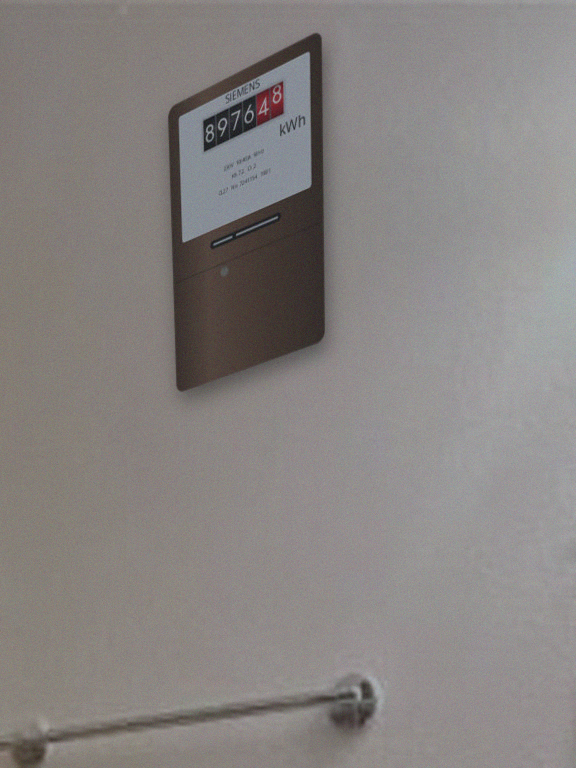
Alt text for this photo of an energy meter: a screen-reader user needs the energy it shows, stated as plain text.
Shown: 8976.48 kWh
